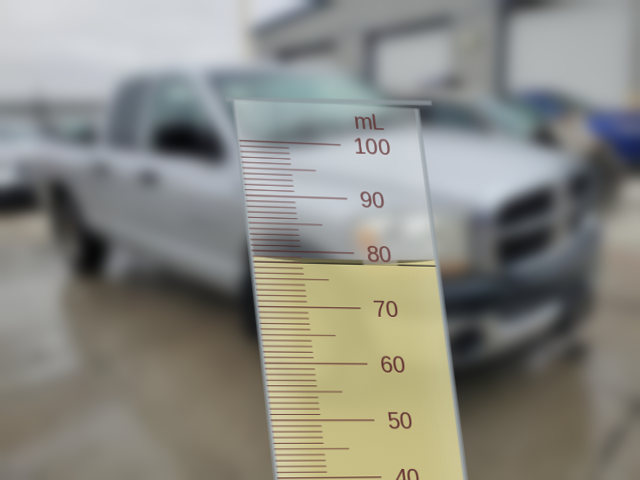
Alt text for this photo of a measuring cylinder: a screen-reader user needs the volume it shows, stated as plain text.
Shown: 78 mL
